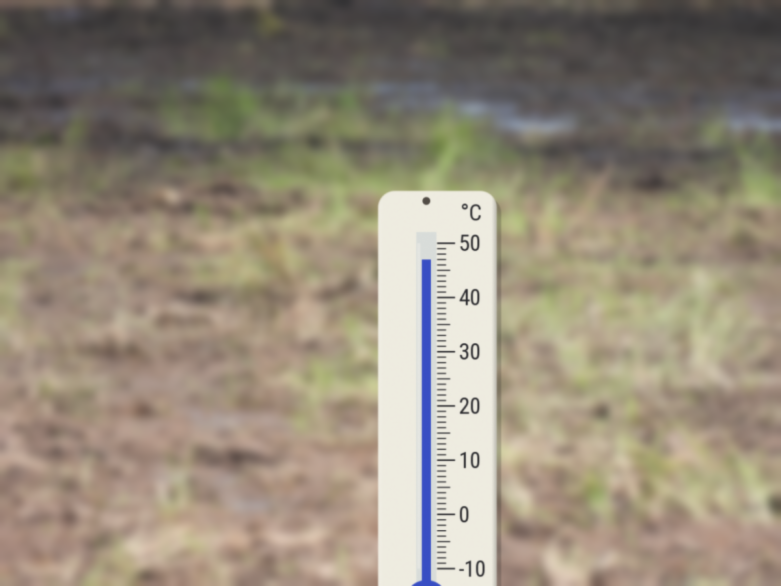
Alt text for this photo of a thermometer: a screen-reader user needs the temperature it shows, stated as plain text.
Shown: 47 °C
